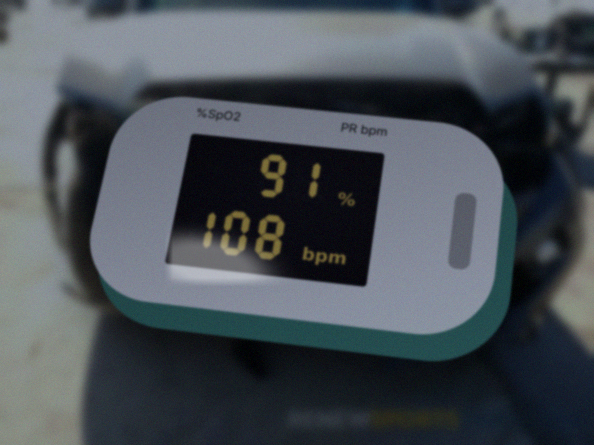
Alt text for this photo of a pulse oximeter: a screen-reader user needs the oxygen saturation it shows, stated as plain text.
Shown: 91 %
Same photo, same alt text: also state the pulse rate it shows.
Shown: 108 bpm
